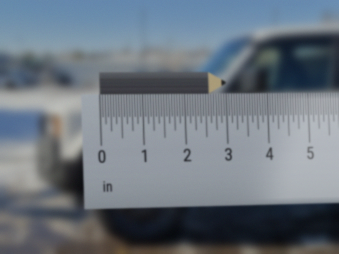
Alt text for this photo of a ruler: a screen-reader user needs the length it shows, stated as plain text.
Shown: 3 in
